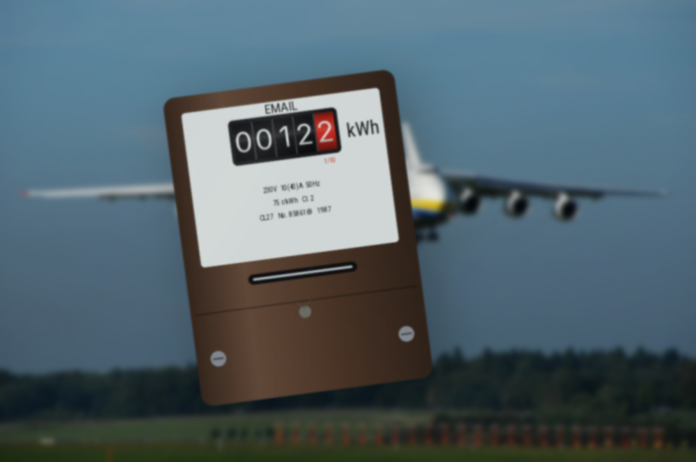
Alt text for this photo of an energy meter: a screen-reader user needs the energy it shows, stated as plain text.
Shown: 12.2 kWh
